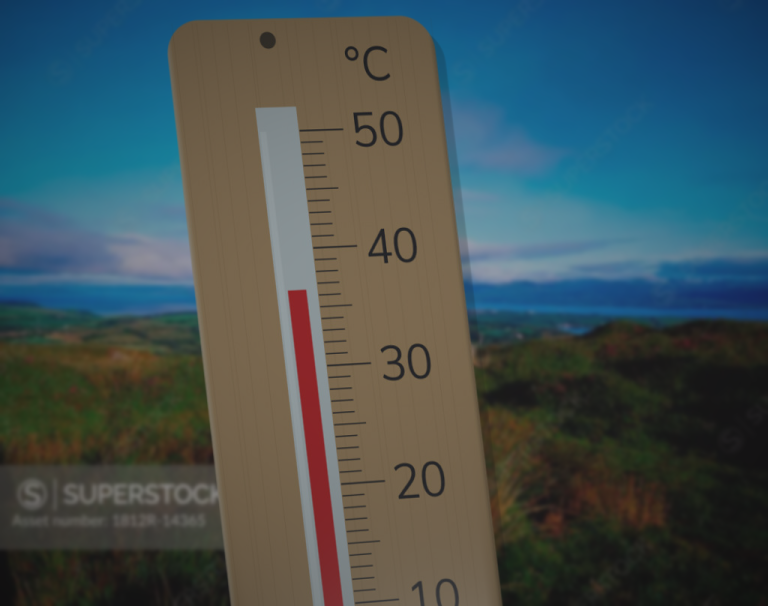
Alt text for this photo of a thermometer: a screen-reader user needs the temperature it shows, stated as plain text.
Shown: 36.5 °C
